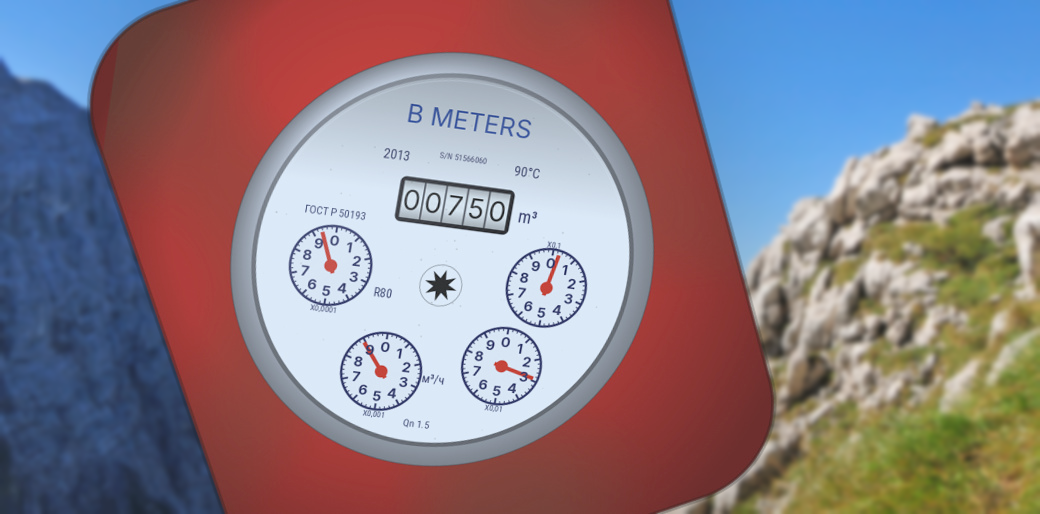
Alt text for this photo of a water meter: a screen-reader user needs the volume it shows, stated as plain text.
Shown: 750.0289 m³
